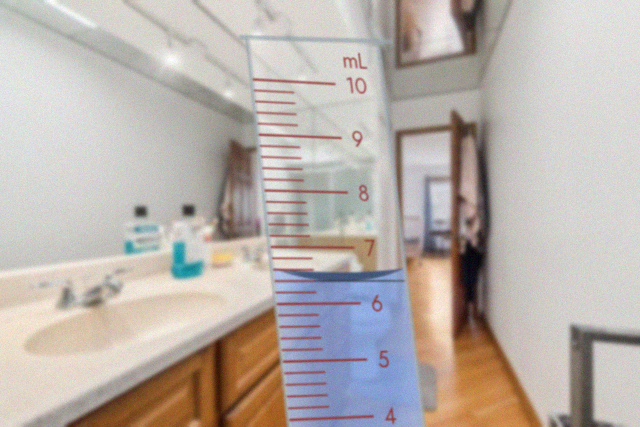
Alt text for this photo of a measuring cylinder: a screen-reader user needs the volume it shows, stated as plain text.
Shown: 6.4 mL
